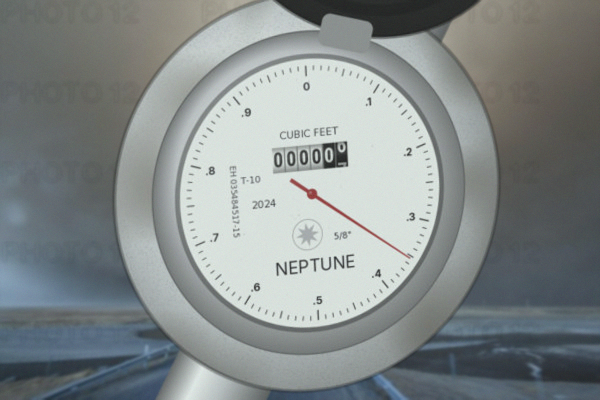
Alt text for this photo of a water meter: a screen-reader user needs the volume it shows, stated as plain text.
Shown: 6.35 ft³
